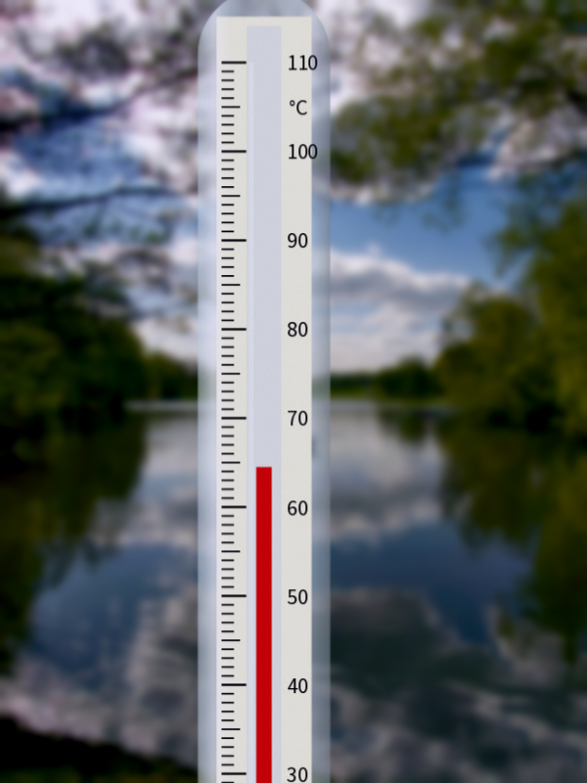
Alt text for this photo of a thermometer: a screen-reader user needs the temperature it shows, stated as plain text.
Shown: 64.5 °C
